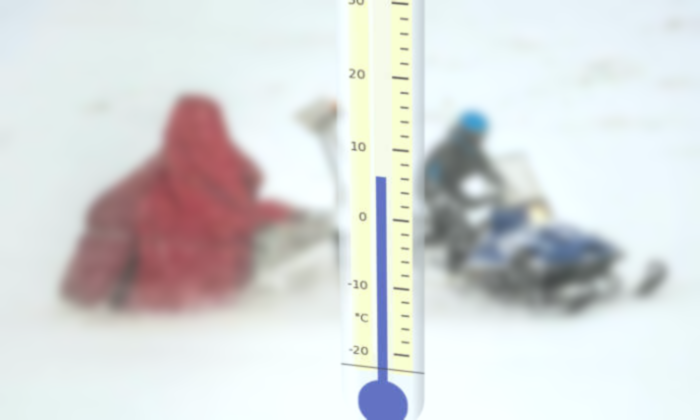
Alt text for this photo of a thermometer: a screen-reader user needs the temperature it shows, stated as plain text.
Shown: 6 °C
